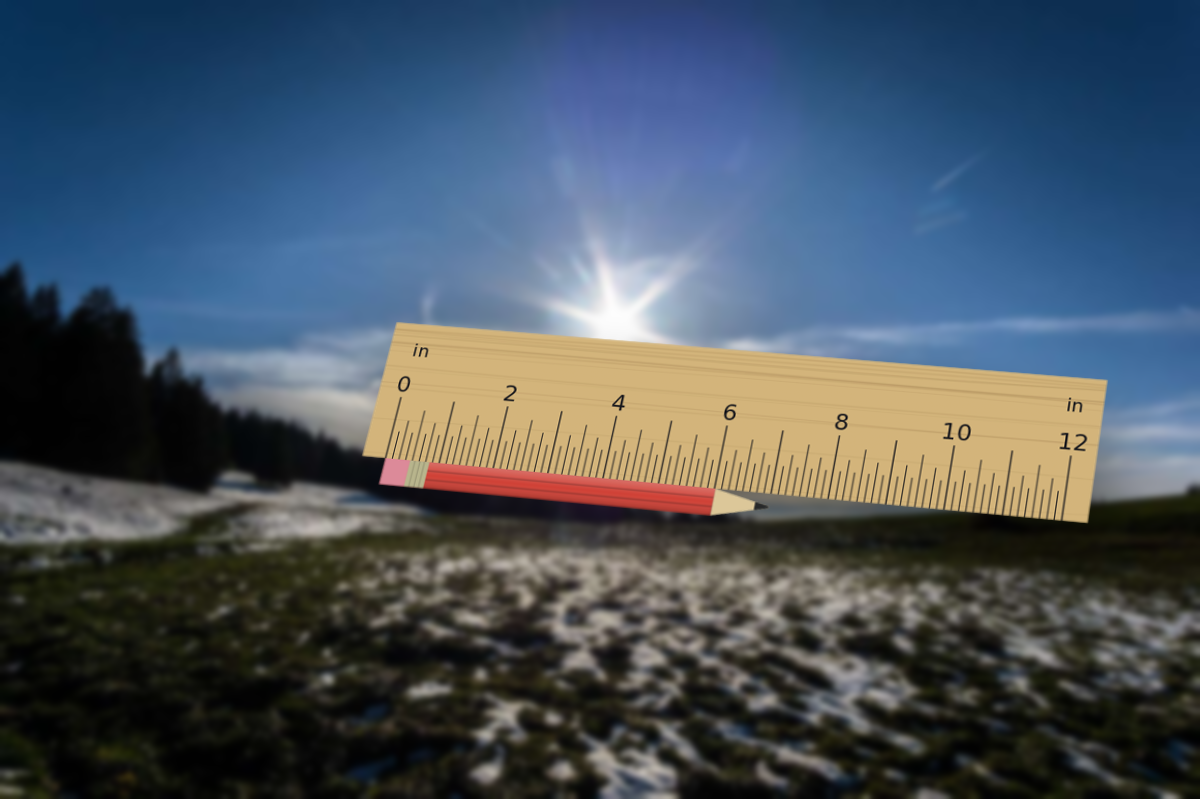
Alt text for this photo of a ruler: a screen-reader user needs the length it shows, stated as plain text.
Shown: 7 in
